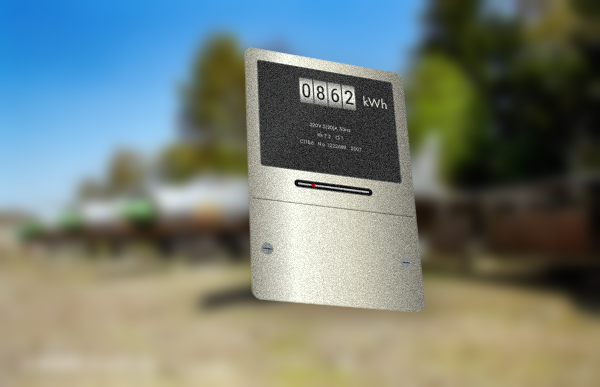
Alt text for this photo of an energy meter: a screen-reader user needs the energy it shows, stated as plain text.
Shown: 862 kWh
